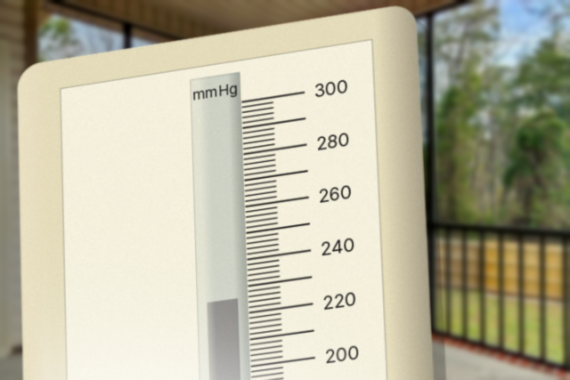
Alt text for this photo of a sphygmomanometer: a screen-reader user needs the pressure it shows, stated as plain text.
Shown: 226 mmHg
